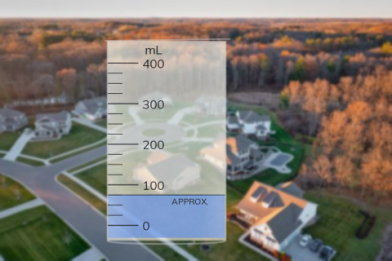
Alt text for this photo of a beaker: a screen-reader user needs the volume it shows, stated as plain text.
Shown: 75 mL
